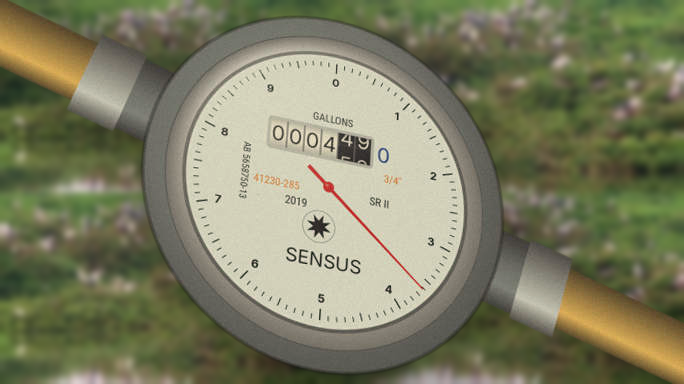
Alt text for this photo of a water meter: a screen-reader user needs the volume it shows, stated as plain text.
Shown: 4493.6 gal
